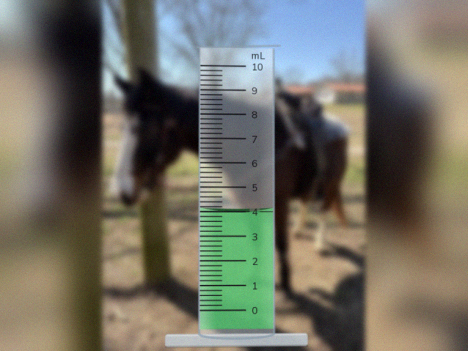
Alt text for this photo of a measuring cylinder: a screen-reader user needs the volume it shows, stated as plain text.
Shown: 4 mL
